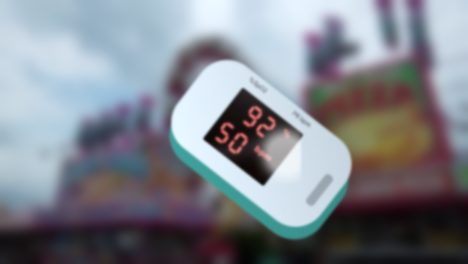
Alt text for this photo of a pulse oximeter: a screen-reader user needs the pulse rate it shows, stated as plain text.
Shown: 50 bpm
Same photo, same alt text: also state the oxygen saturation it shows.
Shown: 92 %
